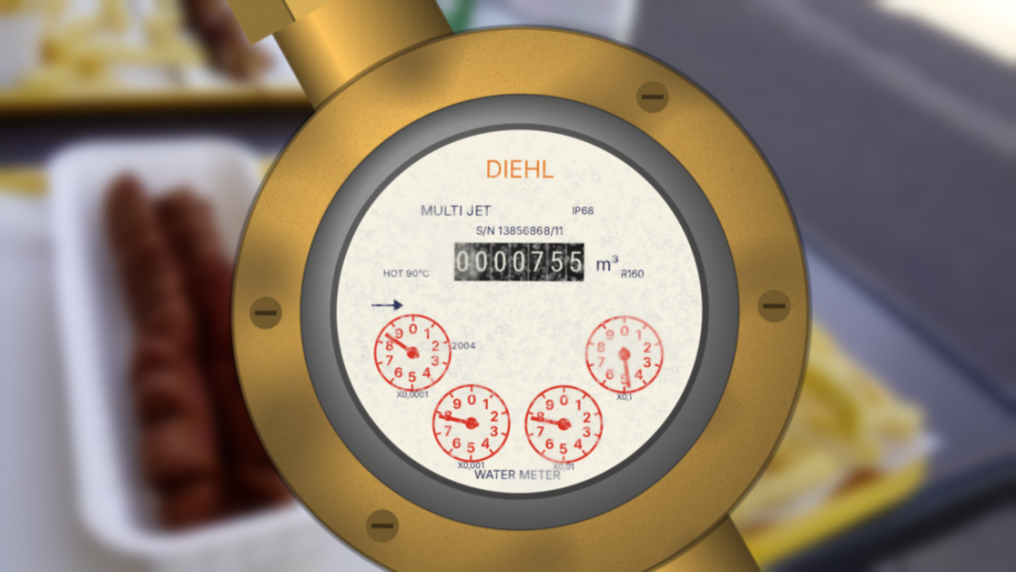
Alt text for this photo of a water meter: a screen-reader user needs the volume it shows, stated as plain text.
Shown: 755.4778 m³
